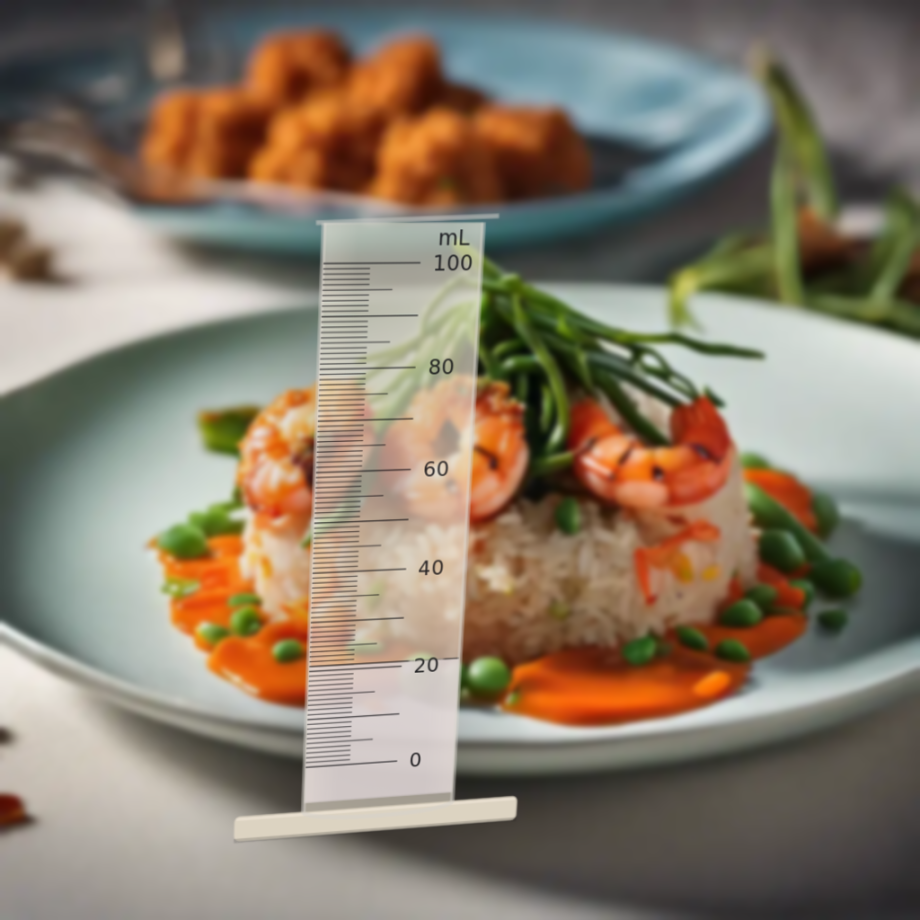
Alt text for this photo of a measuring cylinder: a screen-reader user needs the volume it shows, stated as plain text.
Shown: 21 mL
